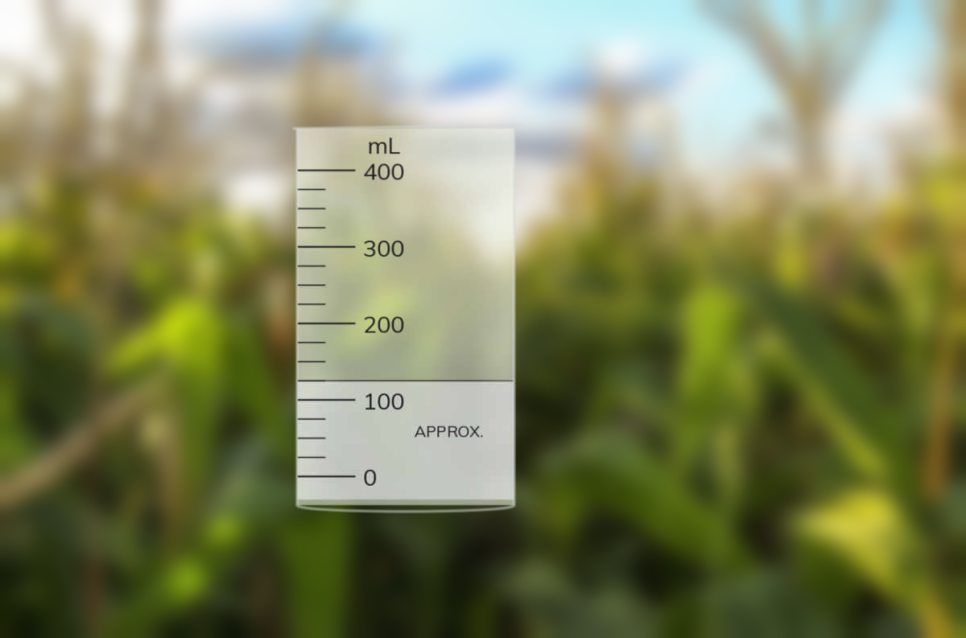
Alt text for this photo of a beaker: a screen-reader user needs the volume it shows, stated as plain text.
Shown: 125 mL
